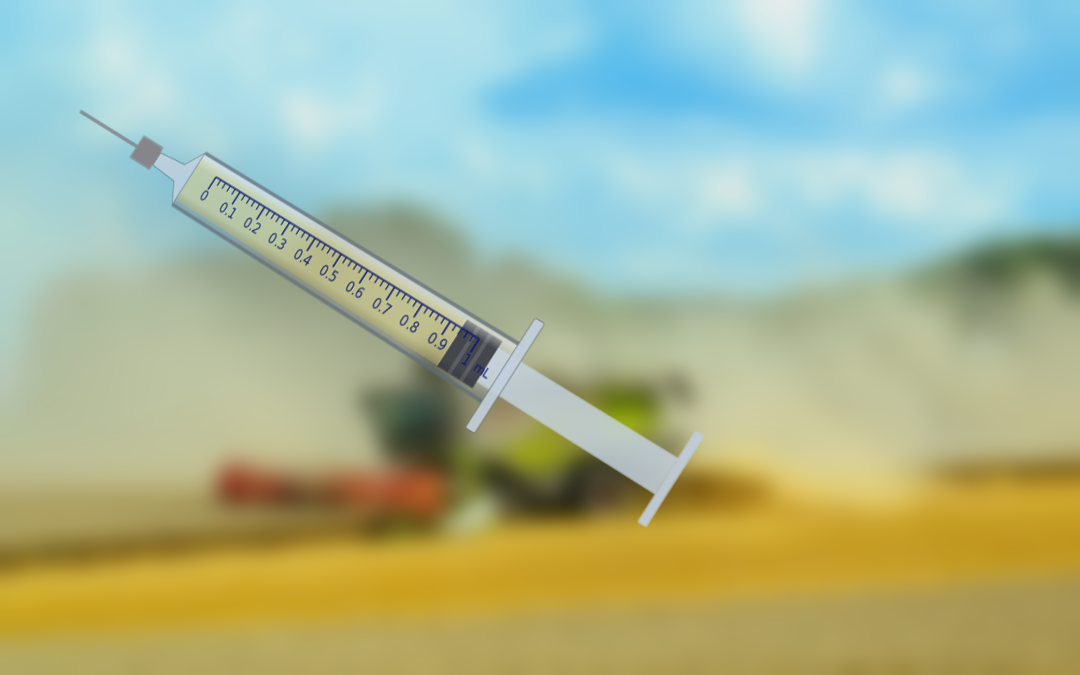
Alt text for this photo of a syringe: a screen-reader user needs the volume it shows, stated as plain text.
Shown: 0.94 mL
